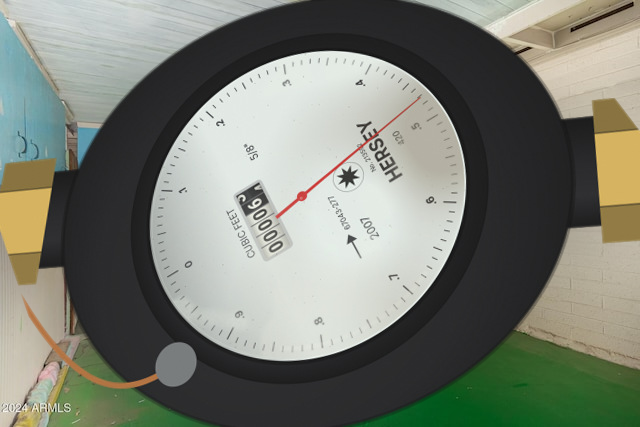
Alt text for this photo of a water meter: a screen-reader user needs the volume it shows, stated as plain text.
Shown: 63.47 ft³
